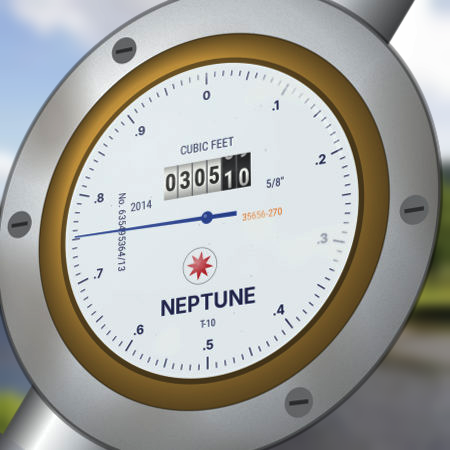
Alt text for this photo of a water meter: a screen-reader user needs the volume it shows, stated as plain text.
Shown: 30509.75 ft³
